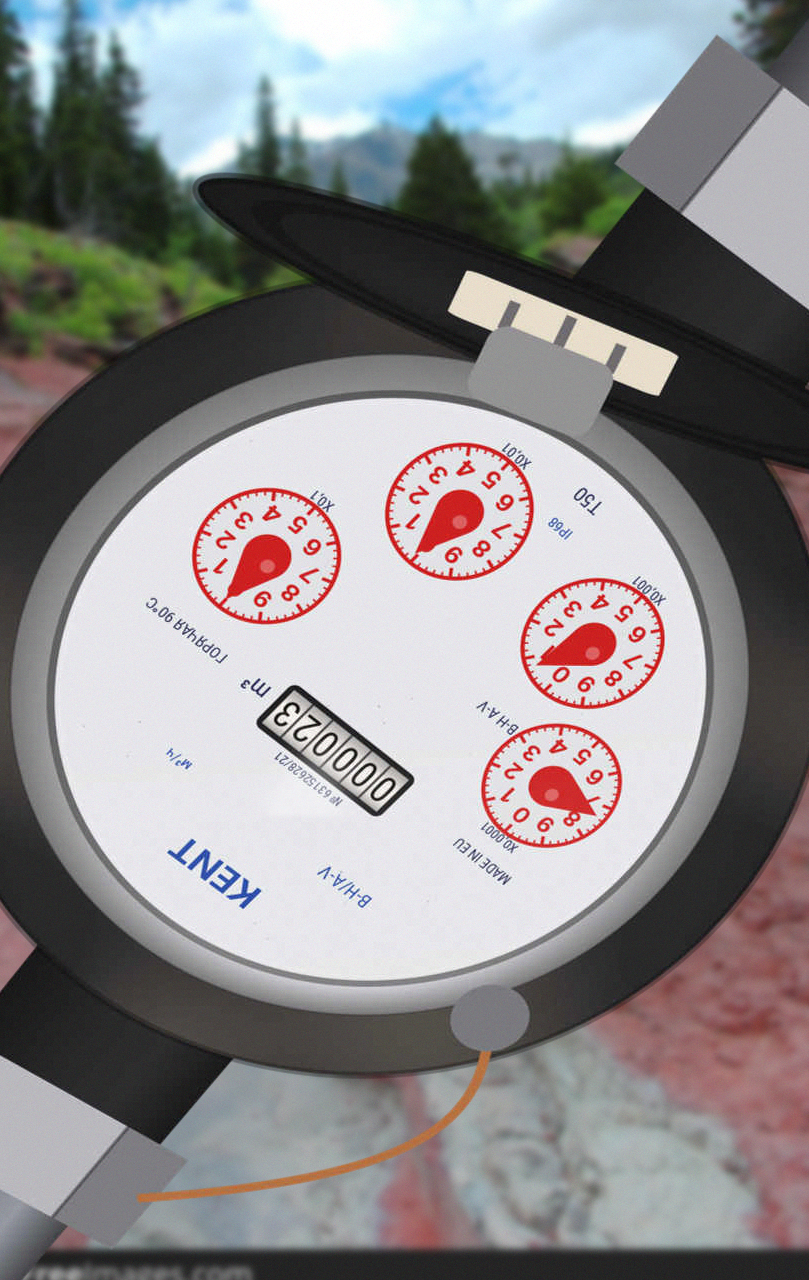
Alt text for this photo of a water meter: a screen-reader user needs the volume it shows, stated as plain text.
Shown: 23.0007 m³
